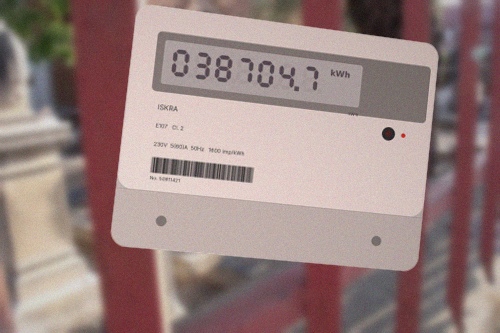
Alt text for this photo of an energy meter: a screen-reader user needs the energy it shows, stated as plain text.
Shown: 38704.7 kWh
